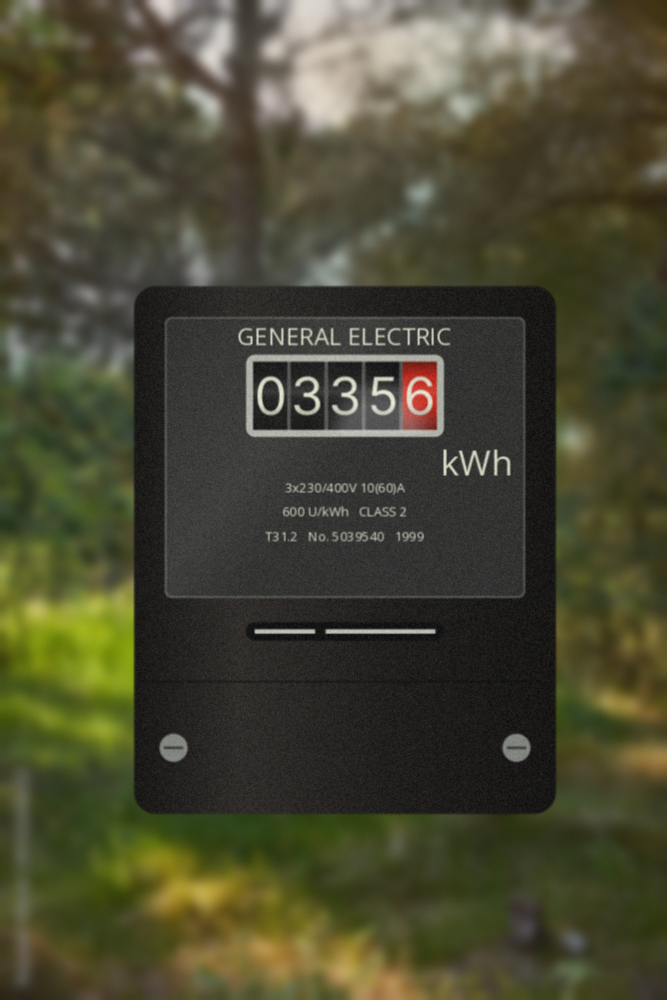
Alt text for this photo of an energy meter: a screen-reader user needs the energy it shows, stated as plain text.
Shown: 335.6 kWh
